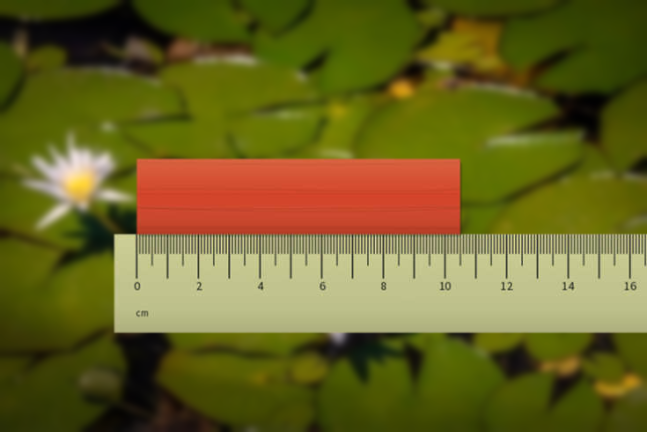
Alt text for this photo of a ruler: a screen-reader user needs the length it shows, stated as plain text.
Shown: 10.5 cm
